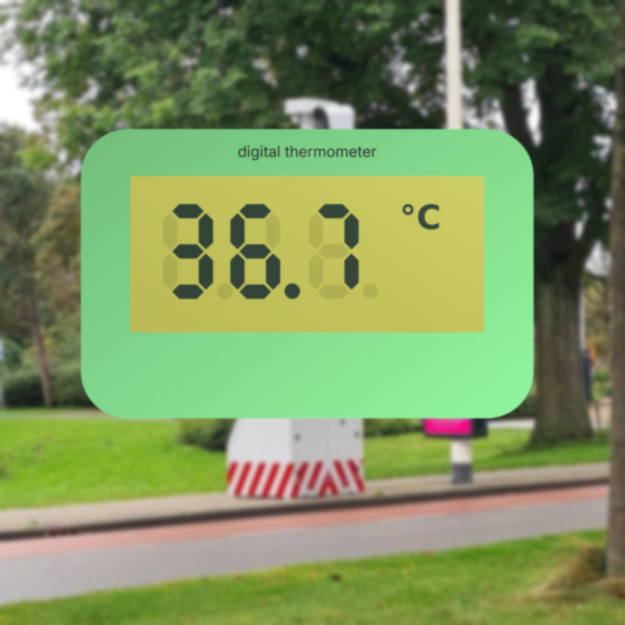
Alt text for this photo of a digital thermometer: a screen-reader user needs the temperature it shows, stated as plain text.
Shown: 36.7 °C
